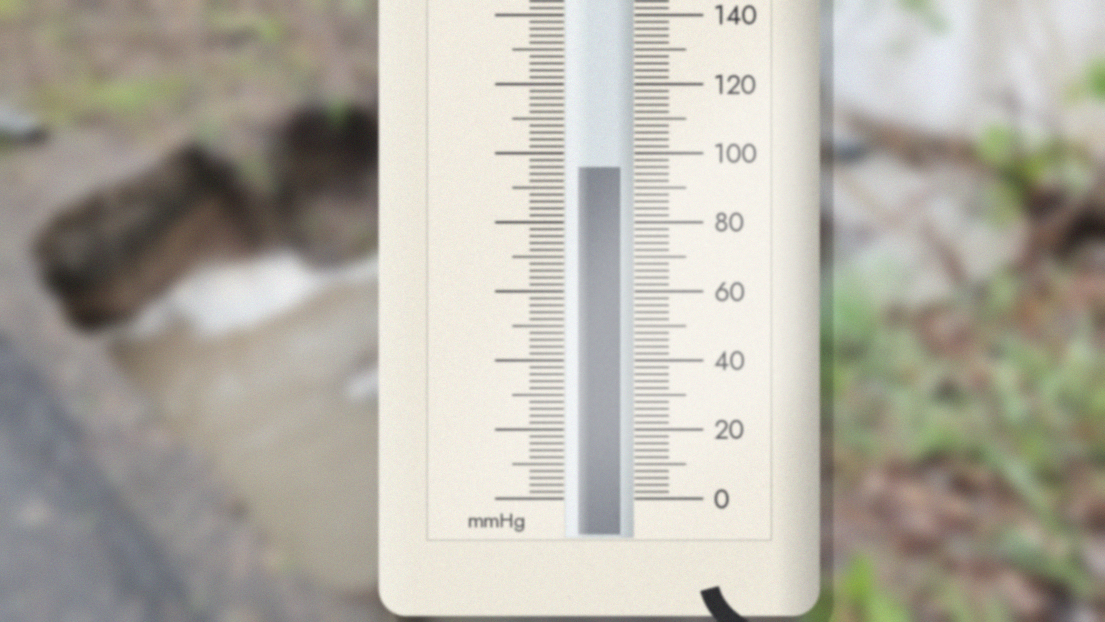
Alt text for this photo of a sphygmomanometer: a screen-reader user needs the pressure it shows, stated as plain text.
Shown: 96 mmHg
